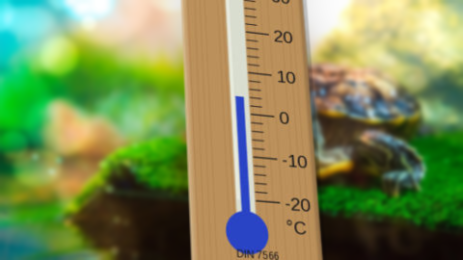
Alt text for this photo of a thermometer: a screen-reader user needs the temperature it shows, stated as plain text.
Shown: 4 °C
